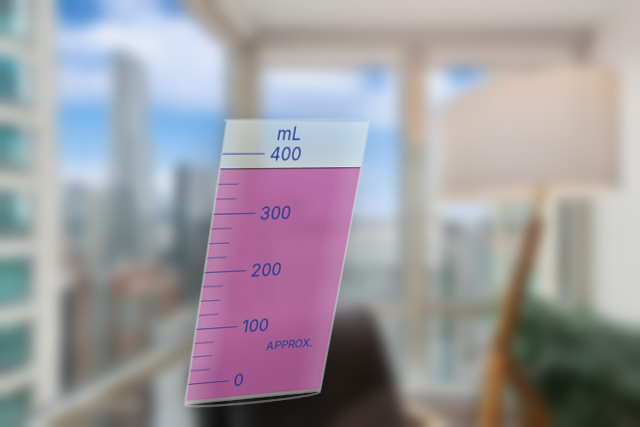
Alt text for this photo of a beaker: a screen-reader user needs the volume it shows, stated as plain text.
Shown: 375 mL
